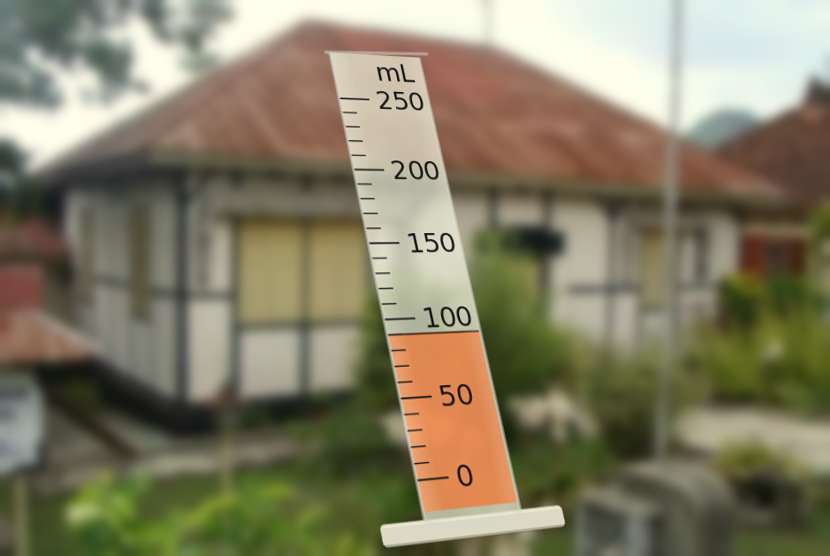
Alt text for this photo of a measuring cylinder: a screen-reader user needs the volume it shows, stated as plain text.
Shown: 90 mL
